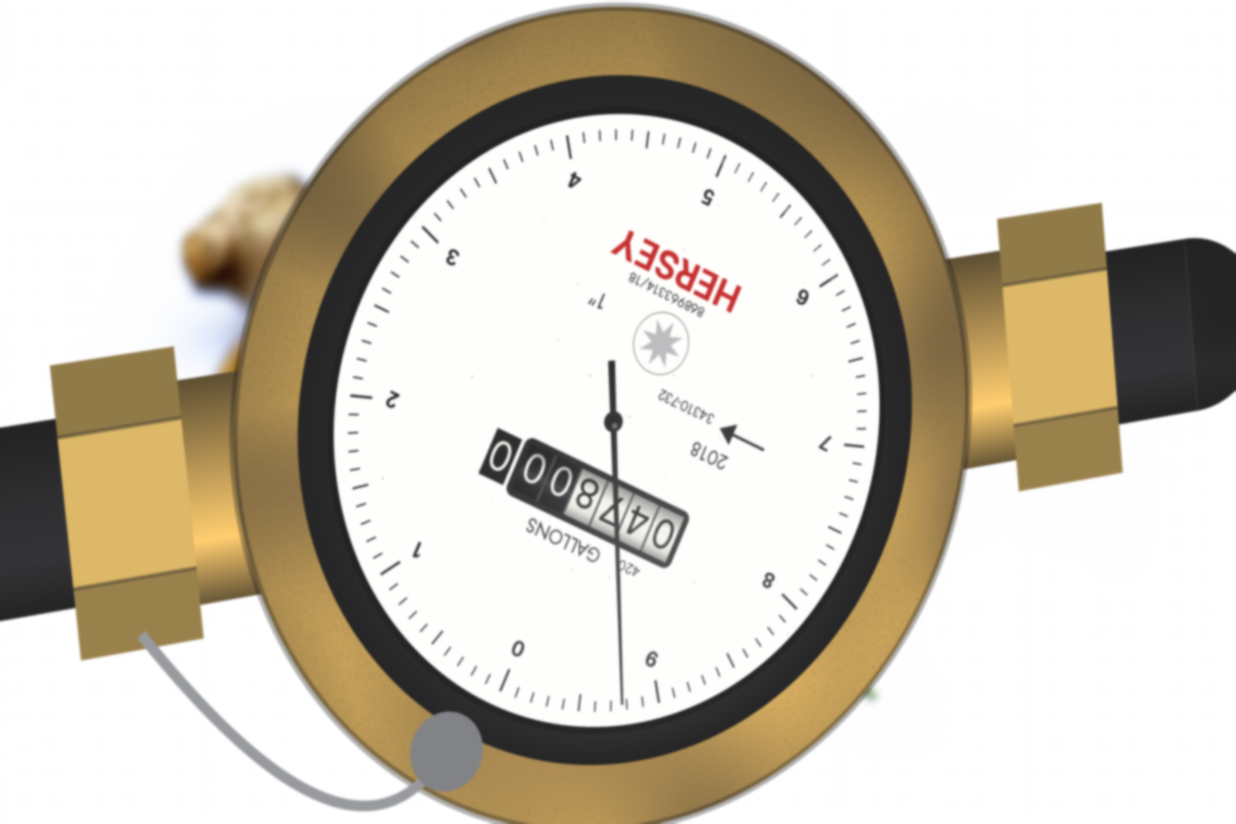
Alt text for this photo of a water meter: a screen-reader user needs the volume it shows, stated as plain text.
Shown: 477999.2 gal
